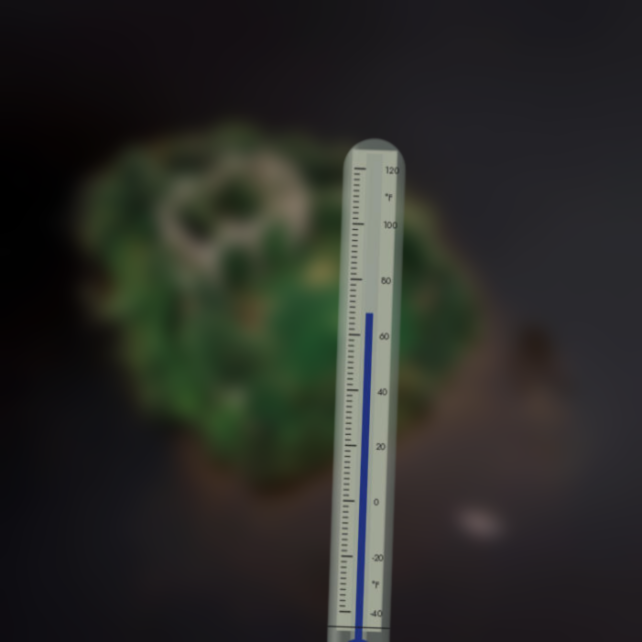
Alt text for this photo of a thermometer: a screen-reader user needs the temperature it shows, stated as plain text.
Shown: 68 °F
